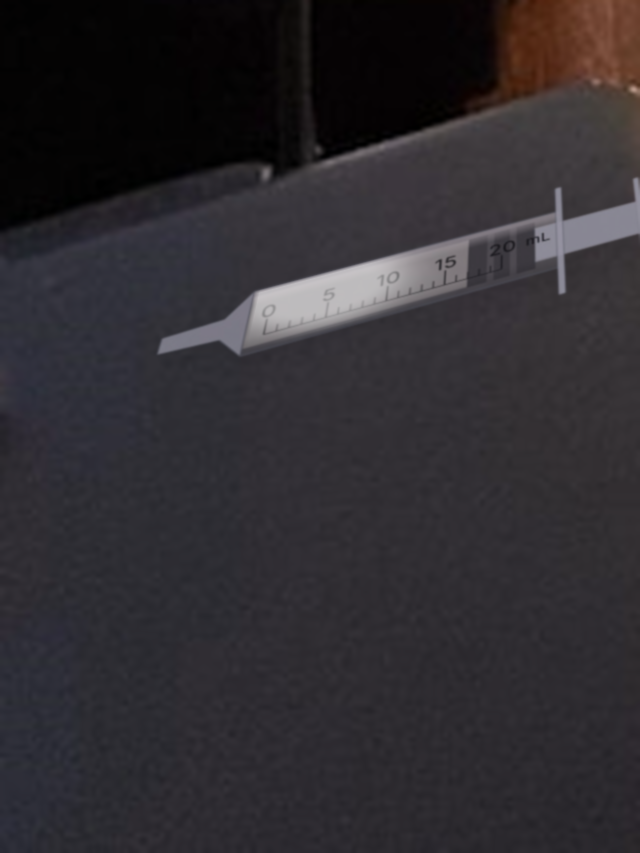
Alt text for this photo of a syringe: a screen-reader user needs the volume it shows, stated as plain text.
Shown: 17 mL
